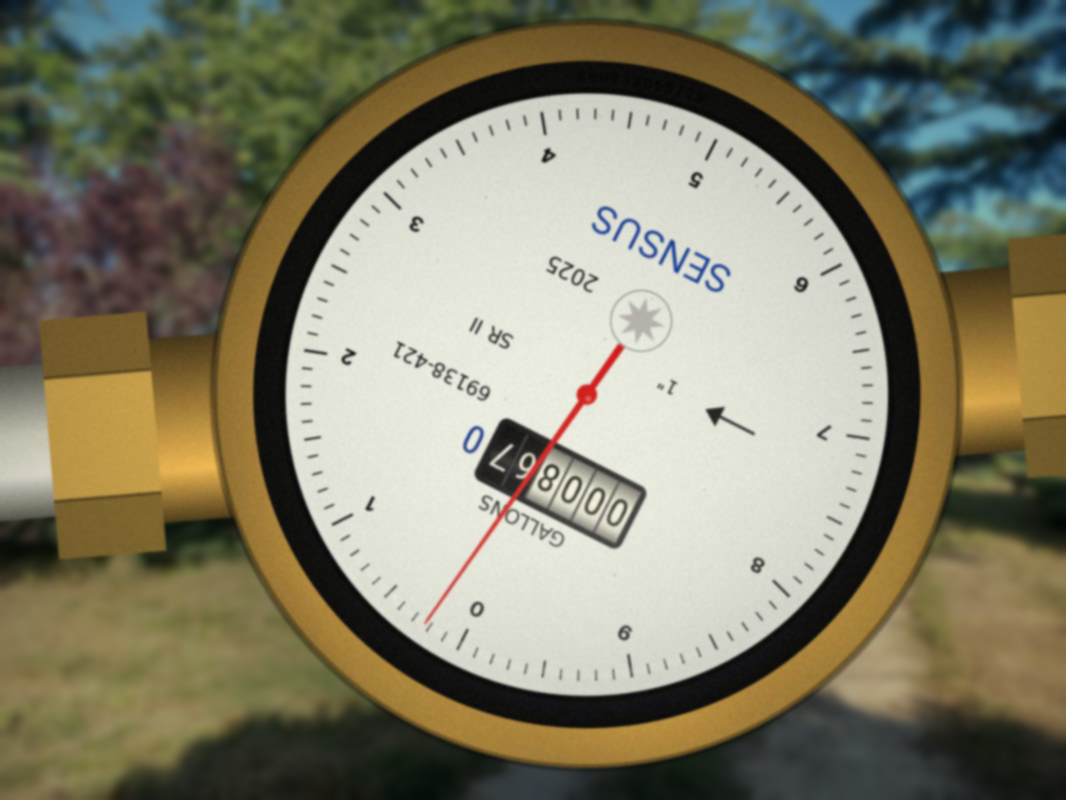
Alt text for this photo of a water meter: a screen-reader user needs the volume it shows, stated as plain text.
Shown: 8670.2 gal
